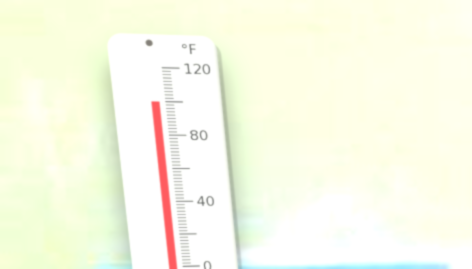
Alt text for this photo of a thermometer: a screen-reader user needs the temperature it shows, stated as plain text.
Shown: 100 °F
